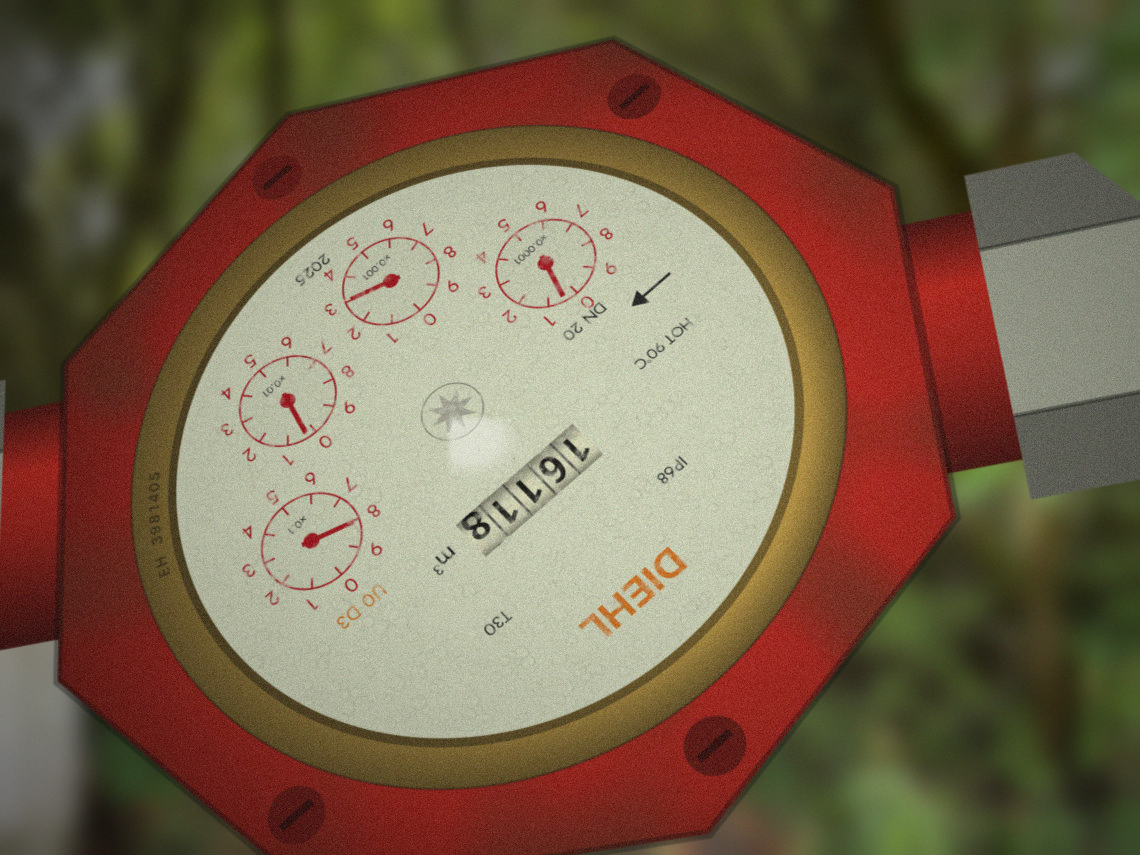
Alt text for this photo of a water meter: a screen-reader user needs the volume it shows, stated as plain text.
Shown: 16117.8030 m³
